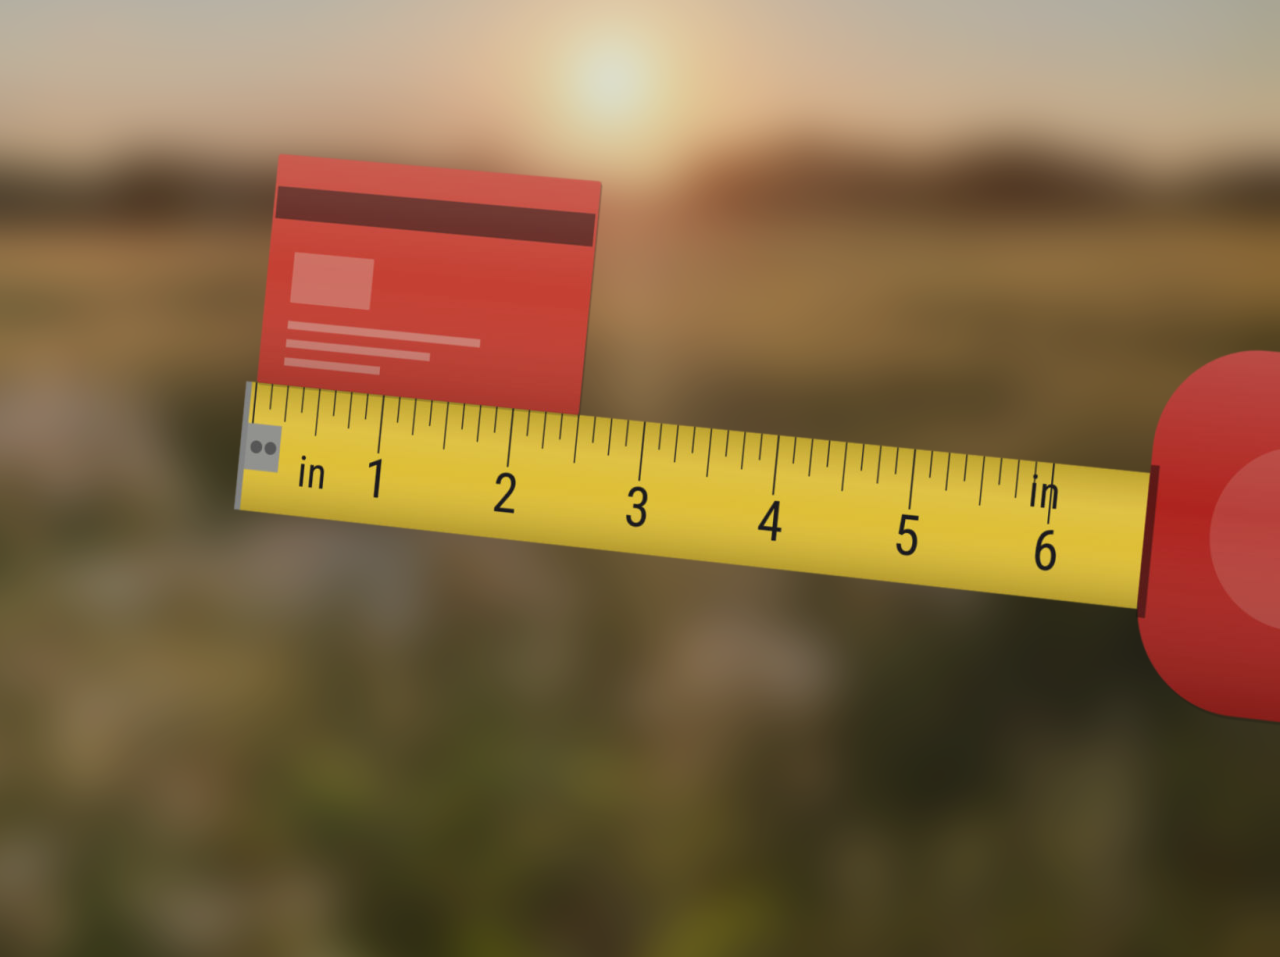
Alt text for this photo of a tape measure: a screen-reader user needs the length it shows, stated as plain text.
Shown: 2.5 in
